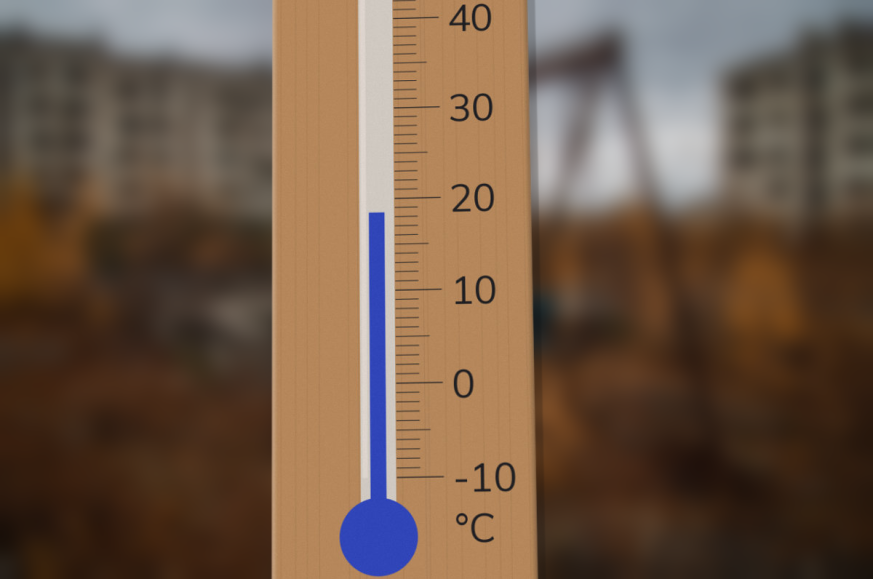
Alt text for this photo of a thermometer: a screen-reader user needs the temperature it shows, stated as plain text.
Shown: 18.5 °C
